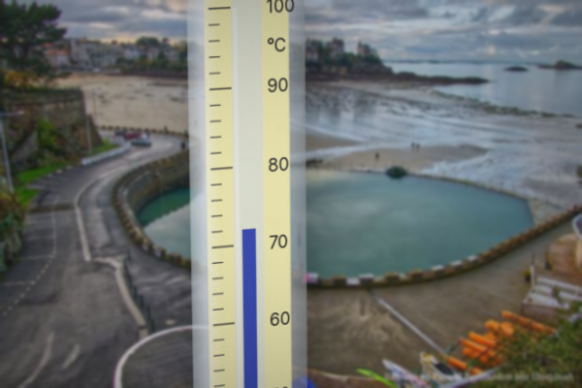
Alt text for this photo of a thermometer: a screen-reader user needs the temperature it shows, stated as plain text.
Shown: 72 °C
